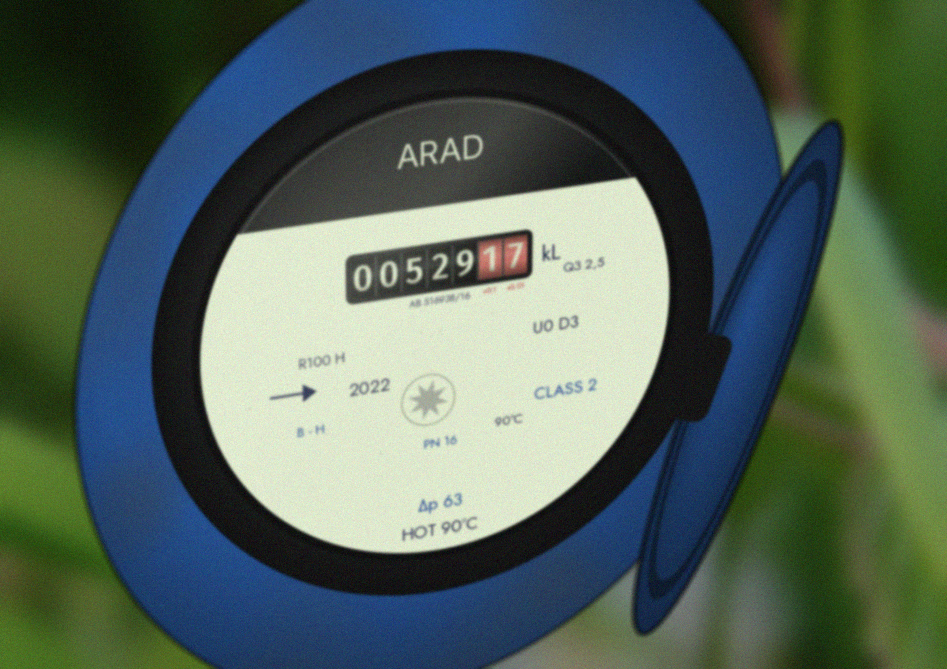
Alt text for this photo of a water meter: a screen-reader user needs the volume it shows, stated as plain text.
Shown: 529.17 kL
